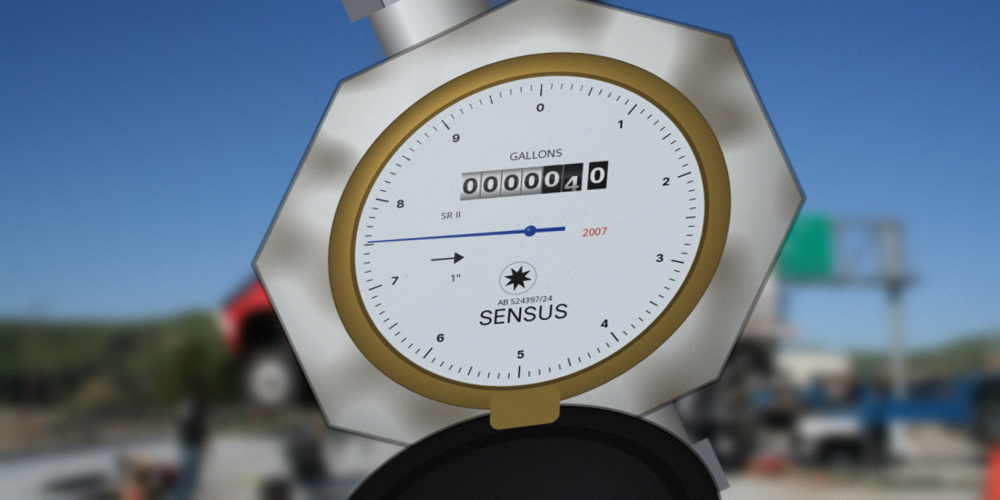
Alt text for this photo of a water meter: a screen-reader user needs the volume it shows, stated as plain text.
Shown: 37.5 gal
